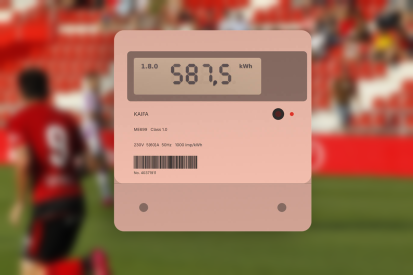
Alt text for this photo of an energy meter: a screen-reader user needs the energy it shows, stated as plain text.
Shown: 587.5 kWh
